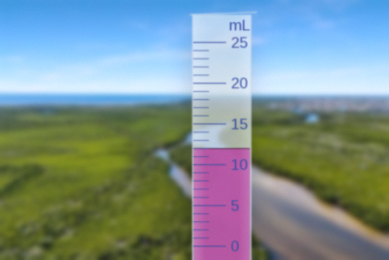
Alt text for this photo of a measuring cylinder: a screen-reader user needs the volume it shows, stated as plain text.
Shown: 12 mL
